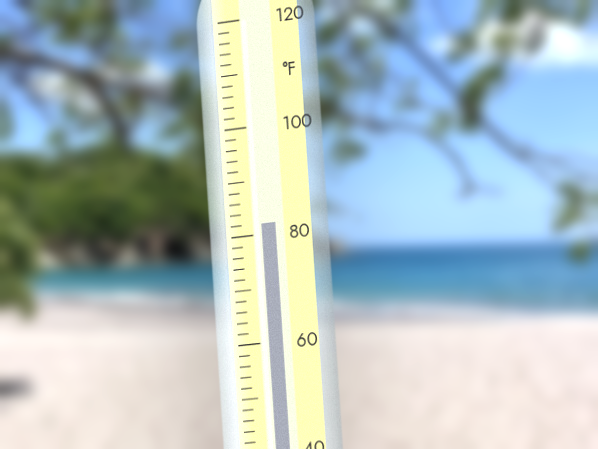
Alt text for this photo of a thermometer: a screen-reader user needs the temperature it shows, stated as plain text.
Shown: 82 °F
